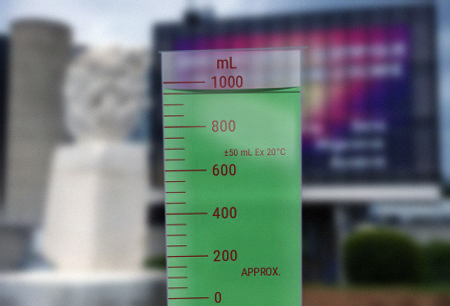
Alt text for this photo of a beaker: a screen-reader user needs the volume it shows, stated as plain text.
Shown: 950 mL
